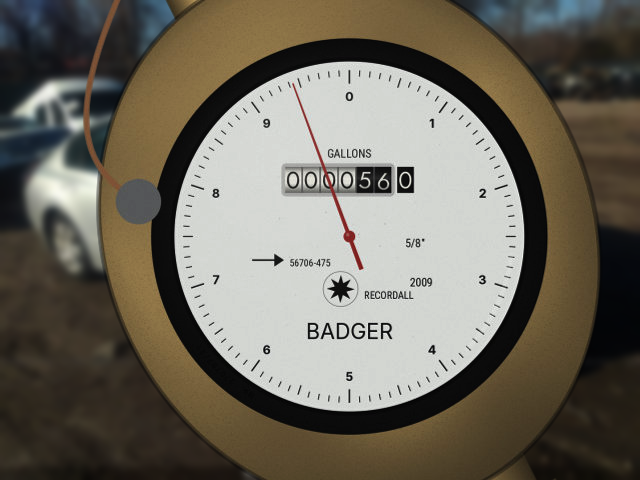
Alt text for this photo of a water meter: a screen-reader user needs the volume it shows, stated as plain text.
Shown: 559.4 gal
